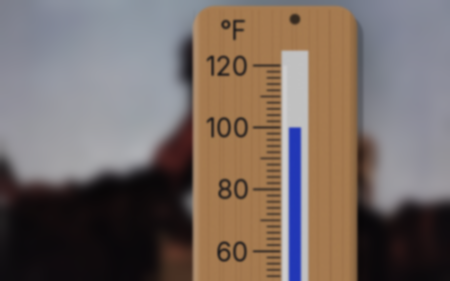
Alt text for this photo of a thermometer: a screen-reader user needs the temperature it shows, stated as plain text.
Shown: 100 °F
